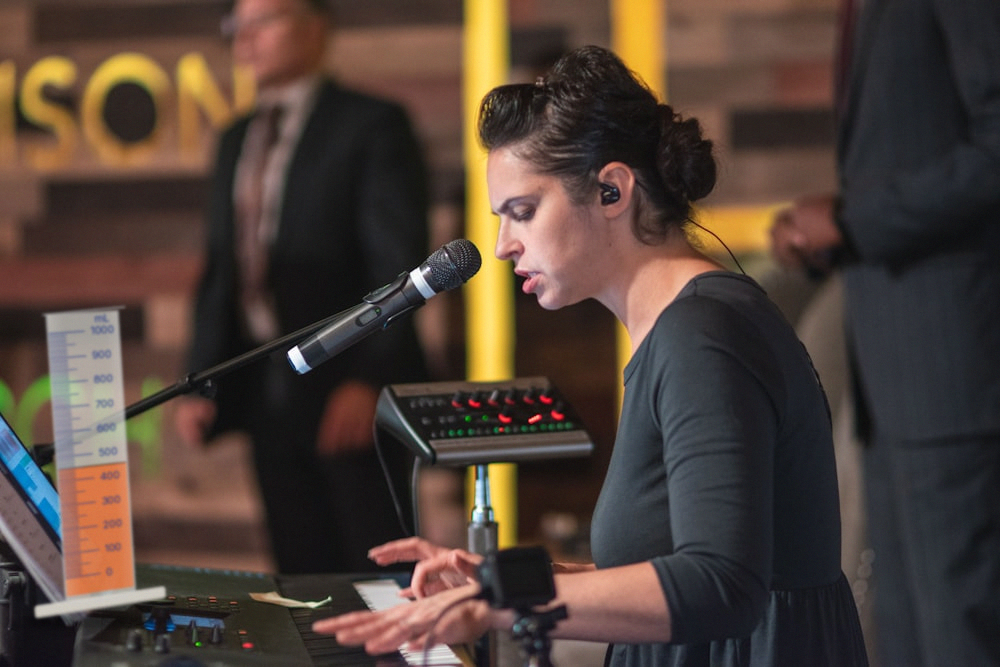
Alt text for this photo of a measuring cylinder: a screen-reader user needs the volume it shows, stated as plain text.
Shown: 450 mL
